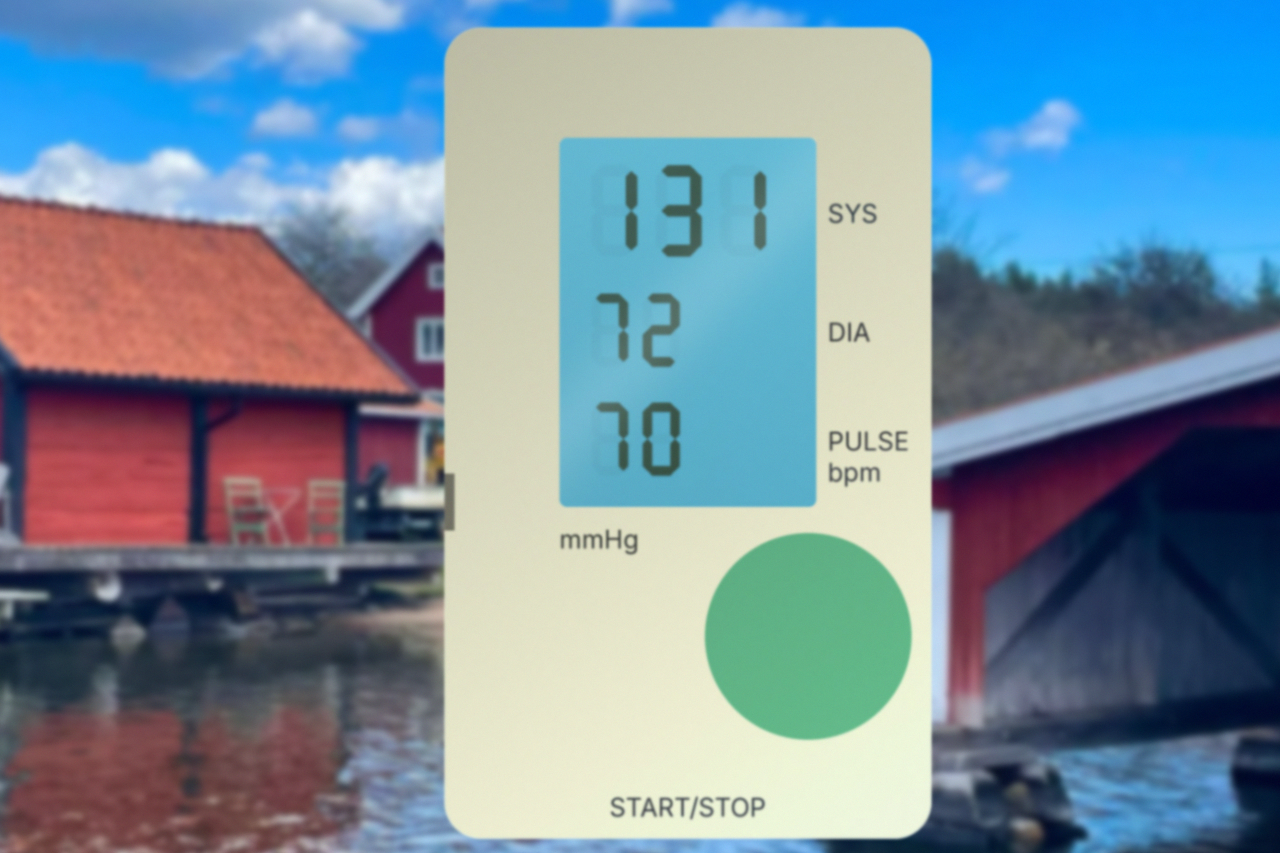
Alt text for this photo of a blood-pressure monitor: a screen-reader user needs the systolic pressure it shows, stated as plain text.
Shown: 131 mmHg
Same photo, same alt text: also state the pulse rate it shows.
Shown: 70 bpm
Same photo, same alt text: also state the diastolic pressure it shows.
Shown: 72 mmHg
